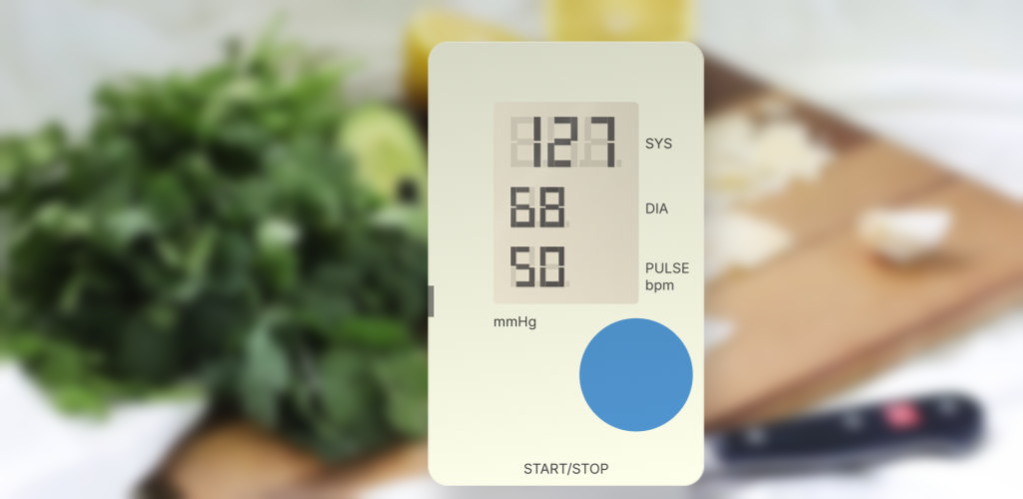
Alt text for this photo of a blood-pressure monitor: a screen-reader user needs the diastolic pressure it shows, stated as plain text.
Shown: 68 mmHg
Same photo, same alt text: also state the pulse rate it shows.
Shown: 50 bpm
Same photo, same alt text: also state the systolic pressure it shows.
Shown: 127 mmHg
